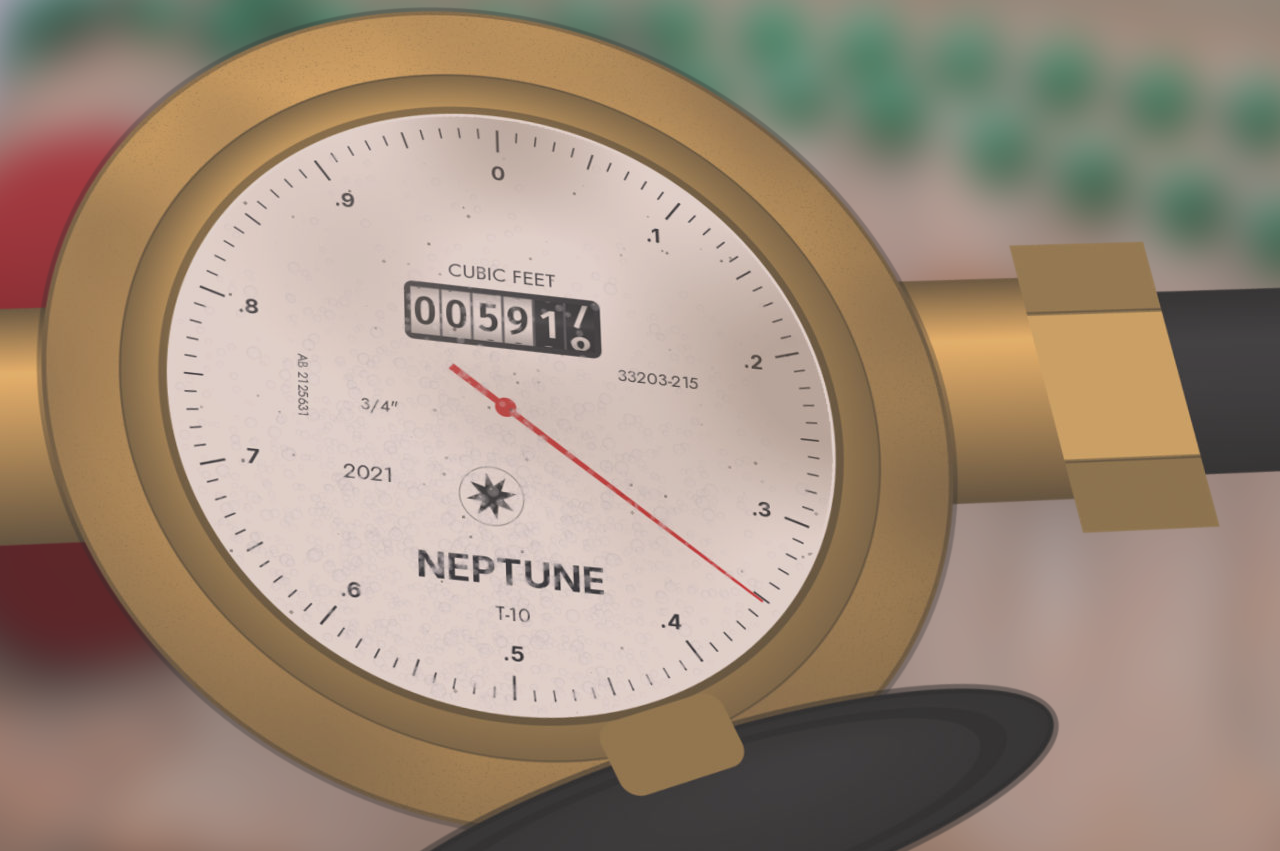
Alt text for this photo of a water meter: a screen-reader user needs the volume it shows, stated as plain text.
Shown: 5917.35 ft³
